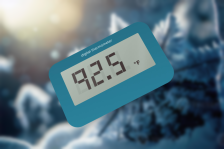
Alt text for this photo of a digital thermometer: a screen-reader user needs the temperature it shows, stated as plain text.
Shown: 92.5 °F
